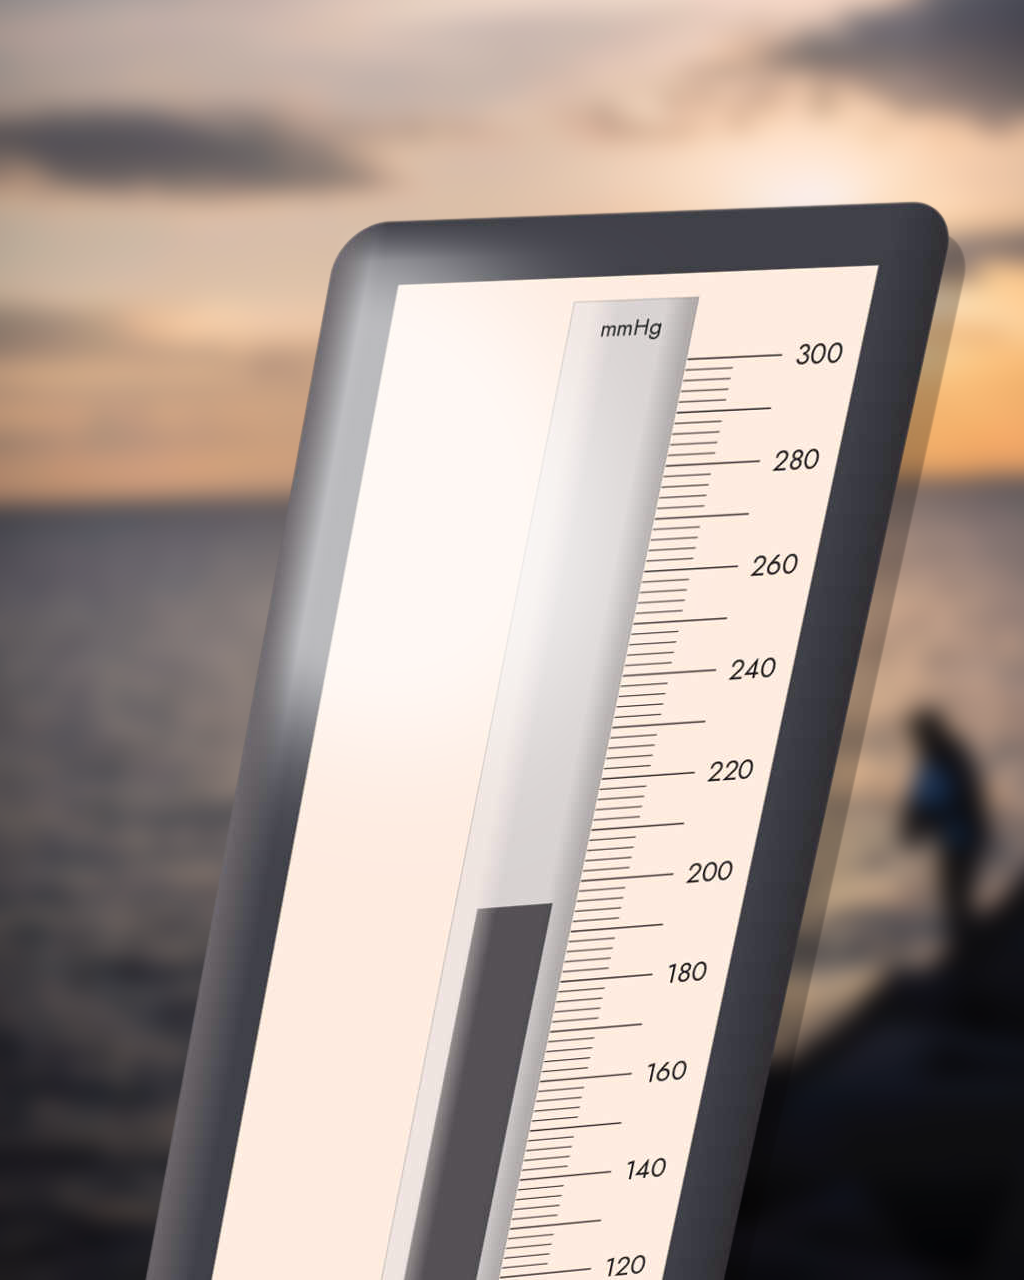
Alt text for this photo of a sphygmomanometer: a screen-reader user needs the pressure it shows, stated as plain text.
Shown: 196 mmHg
